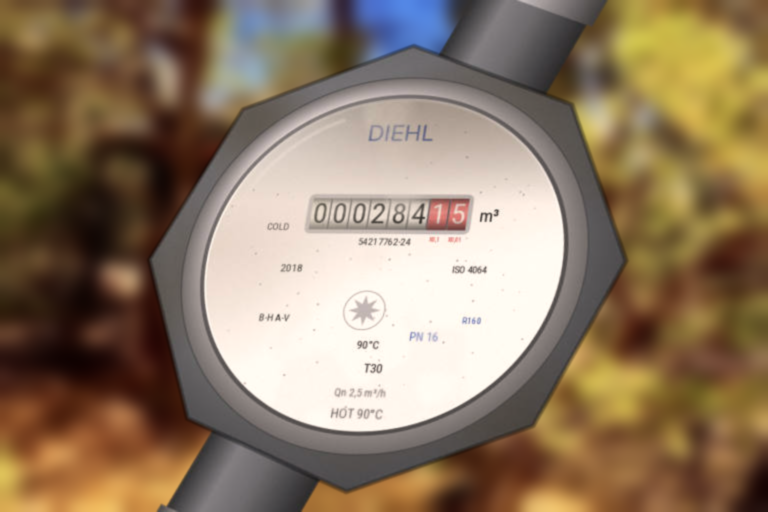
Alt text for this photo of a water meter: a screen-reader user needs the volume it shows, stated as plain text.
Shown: 284.15 m³
